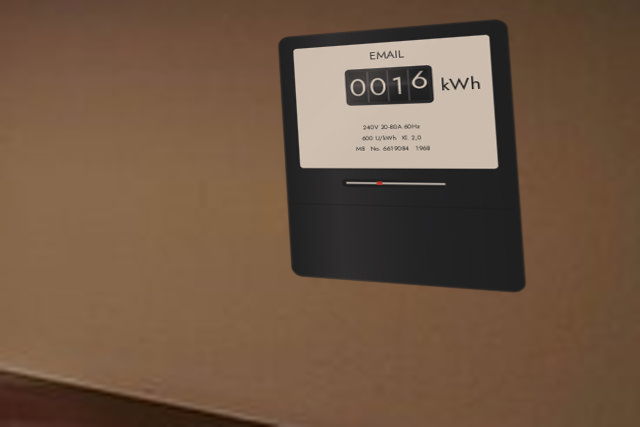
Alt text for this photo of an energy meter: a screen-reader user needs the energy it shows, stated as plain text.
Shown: 16 kWh
